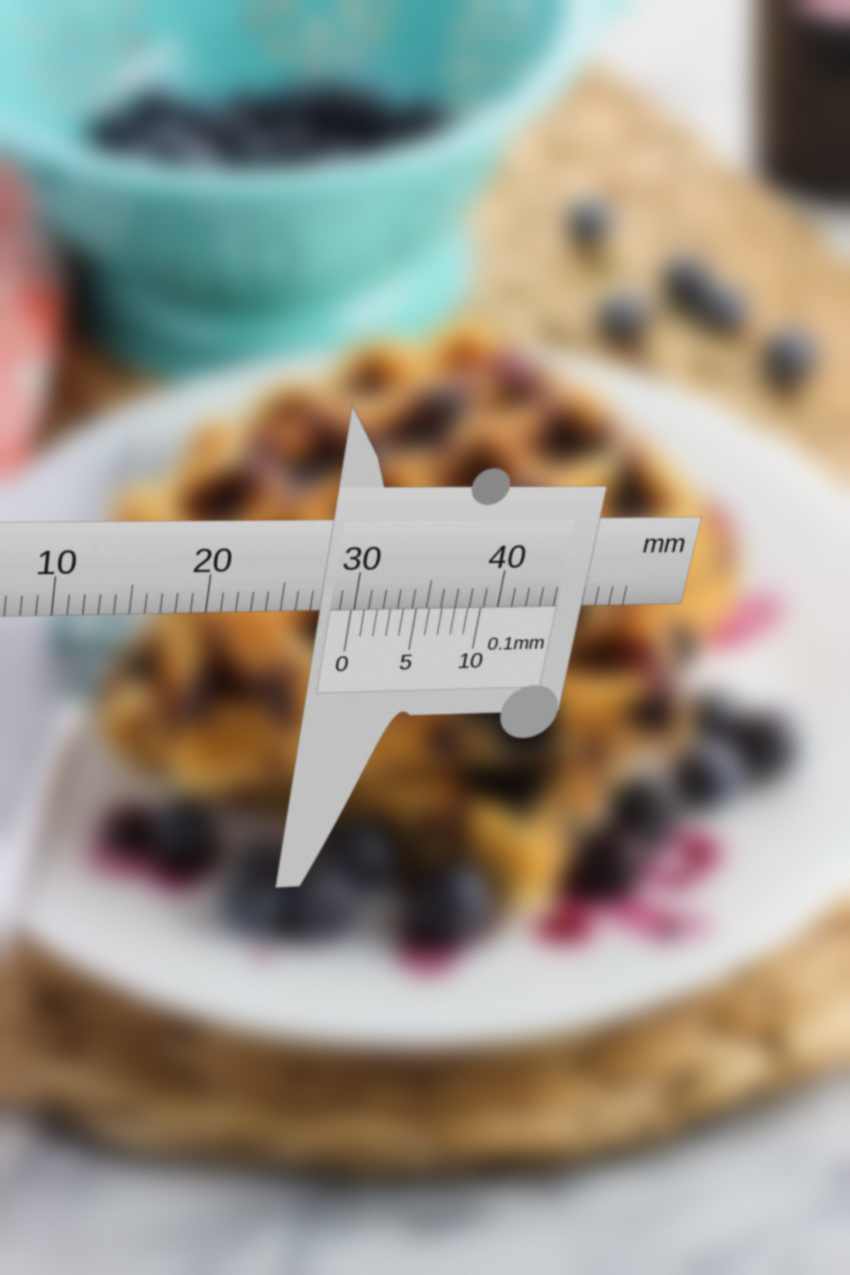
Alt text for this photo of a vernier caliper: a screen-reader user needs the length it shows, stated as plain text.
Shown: 29.8 mm
